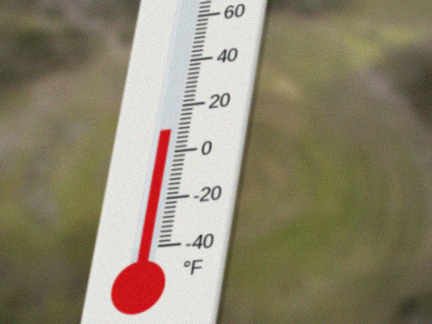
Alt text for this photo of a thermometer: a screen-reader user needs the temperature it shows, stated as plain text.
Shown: 10 °F
